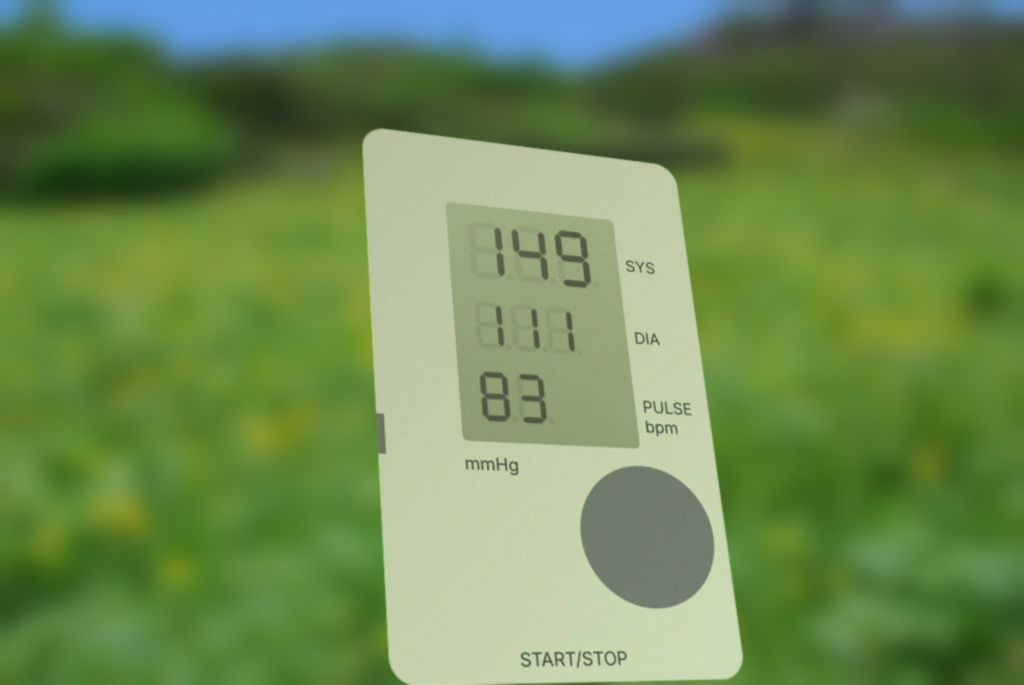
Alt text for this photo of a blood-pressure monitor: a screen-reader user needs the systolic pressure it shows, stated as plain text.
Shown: 149 mmHg
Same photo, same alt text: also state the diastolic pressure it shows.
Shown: 111 mmHg
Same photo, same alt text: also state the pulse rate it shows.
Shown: 83 bpm
